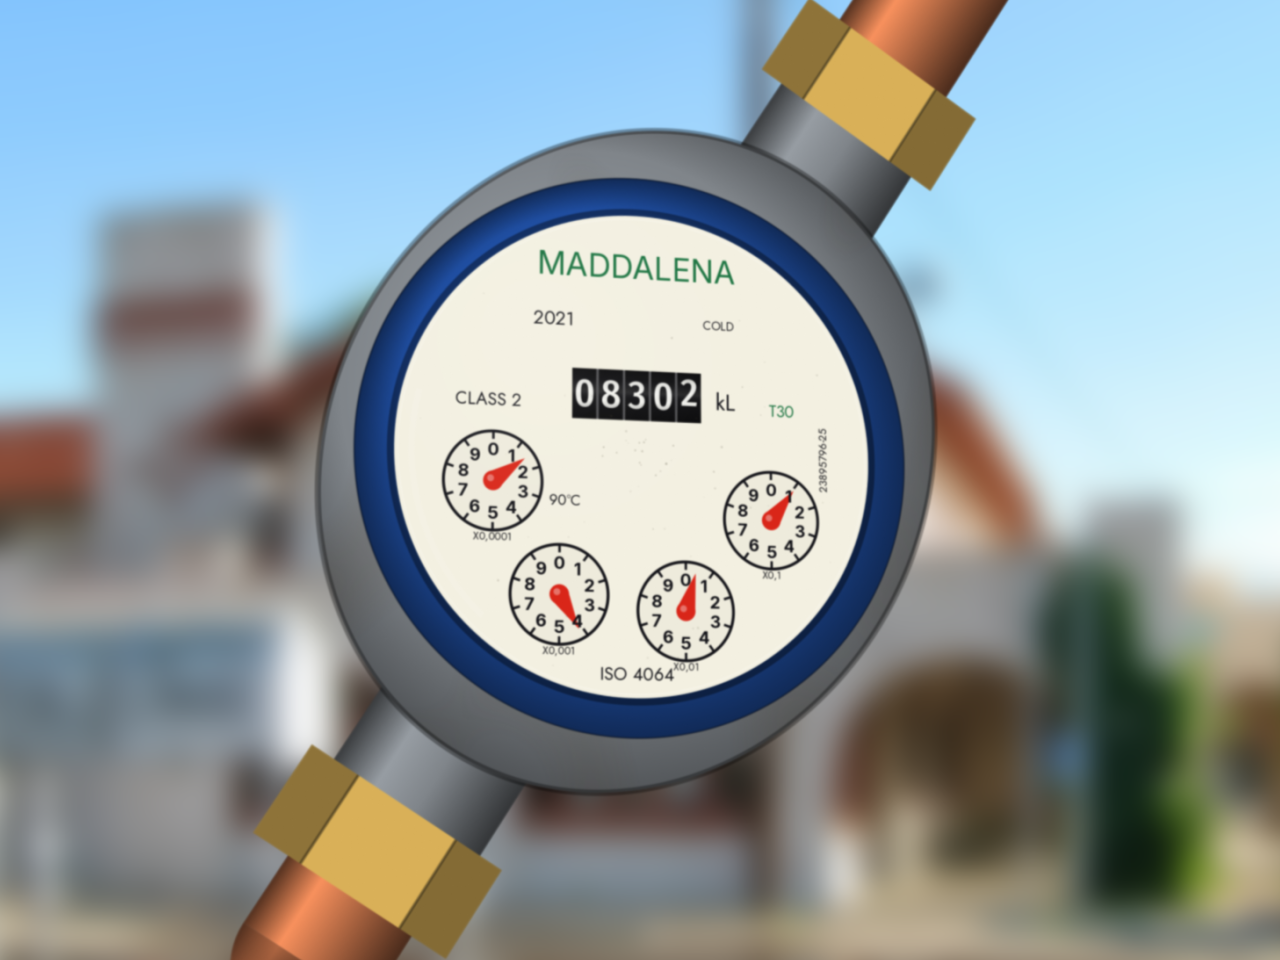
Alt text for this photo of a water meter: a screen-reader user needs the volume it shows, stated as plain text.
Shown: 8302.1041 kL
